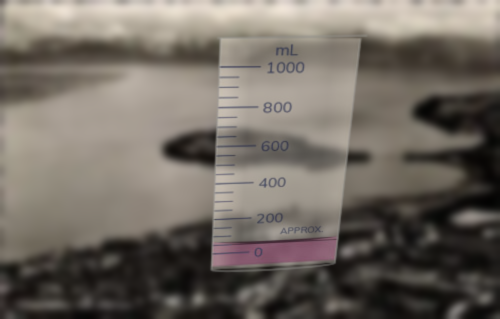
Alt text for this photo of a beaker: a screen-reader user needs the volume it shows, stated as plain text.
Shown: 50 mL
